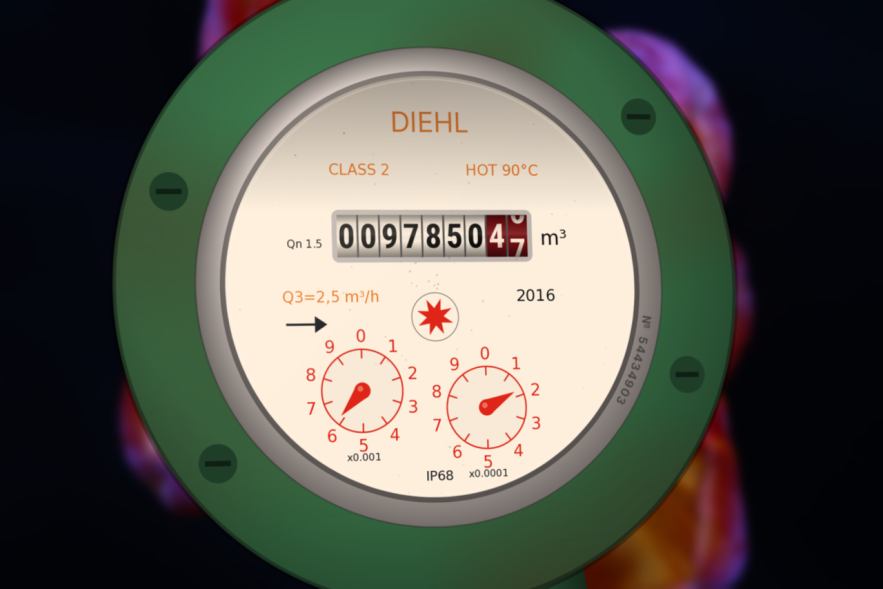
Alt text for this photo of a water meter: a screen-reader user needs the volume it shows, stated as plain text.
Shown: 97850.4661 m³
